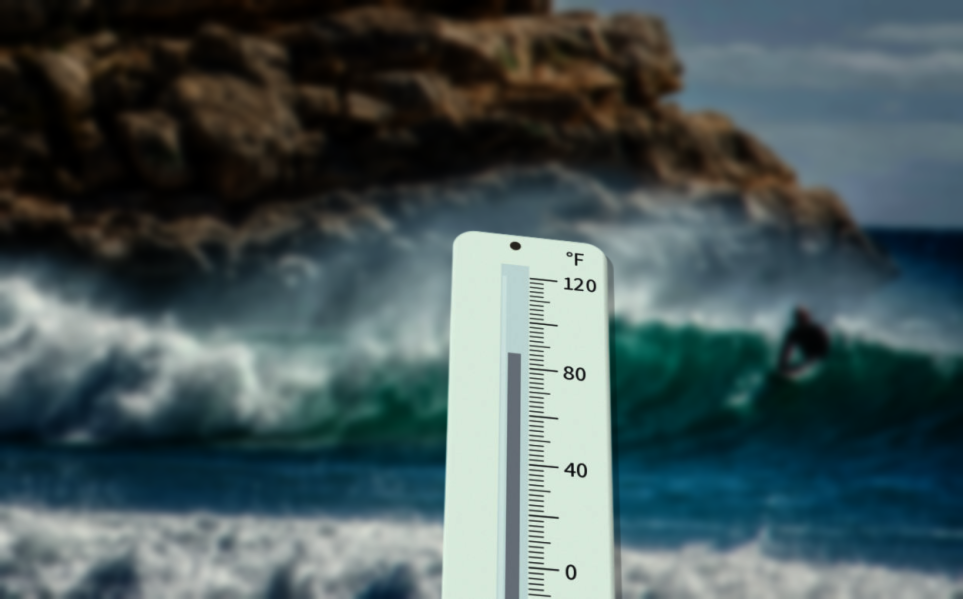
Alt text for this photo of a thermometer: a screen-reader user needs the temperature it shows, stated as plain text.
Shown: 86 °F
